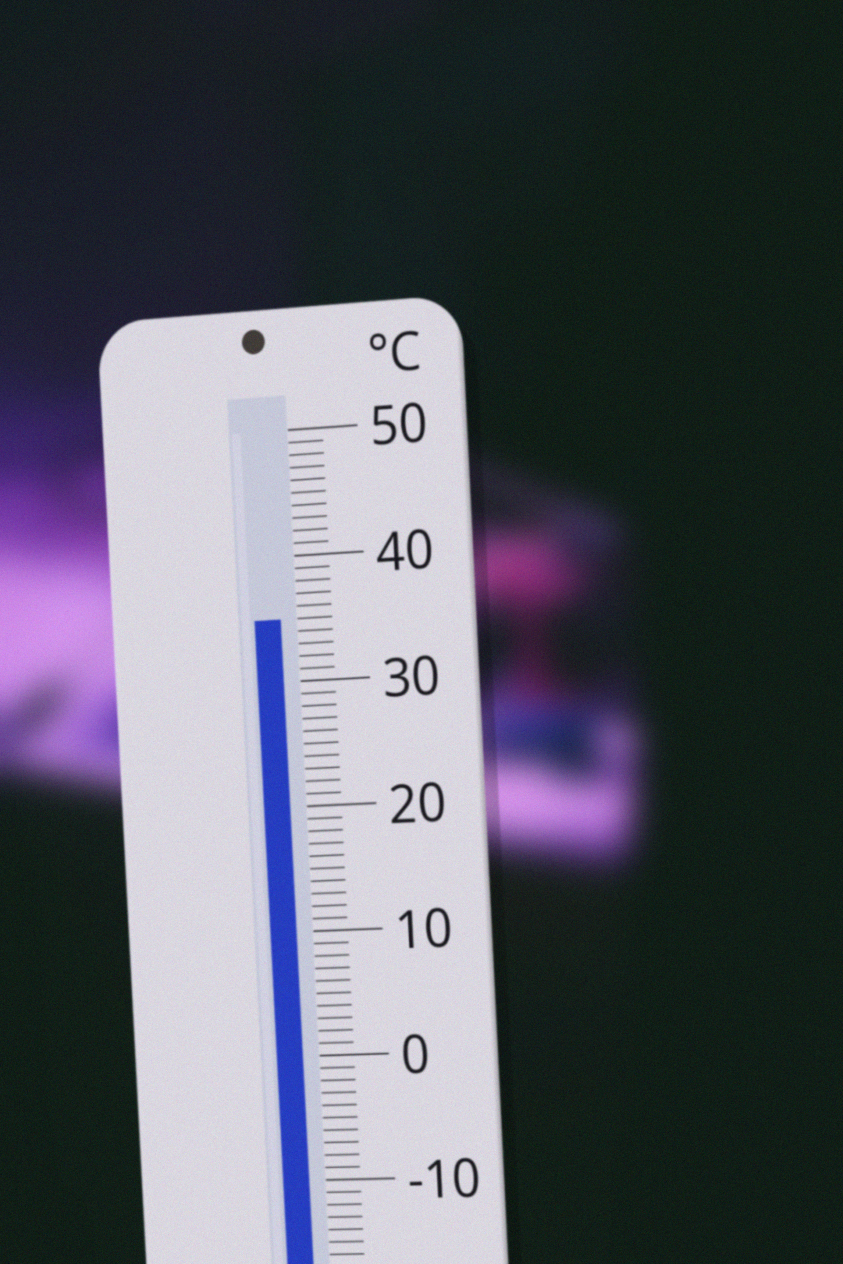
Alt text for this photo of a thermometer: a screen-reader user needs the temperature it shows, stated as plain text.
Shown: 35 °C
